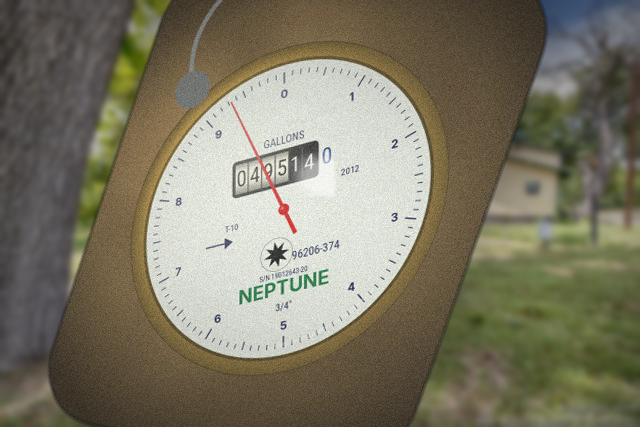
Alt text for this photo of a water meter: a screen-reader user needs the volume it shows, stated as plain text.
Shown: 495139.3 gal
